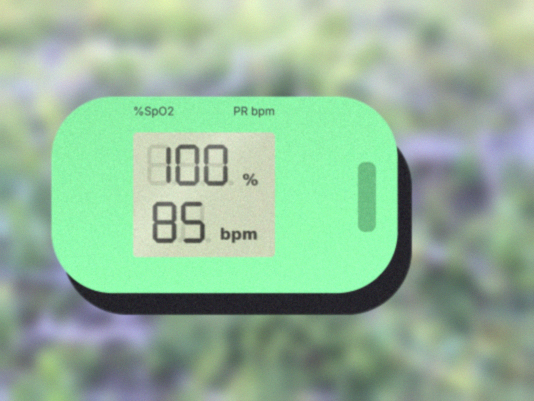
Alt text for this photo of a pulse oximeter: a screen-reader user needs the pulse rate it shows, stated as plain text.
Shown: 85 bpm
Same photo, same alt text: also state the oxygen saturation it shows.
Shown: 100 %
